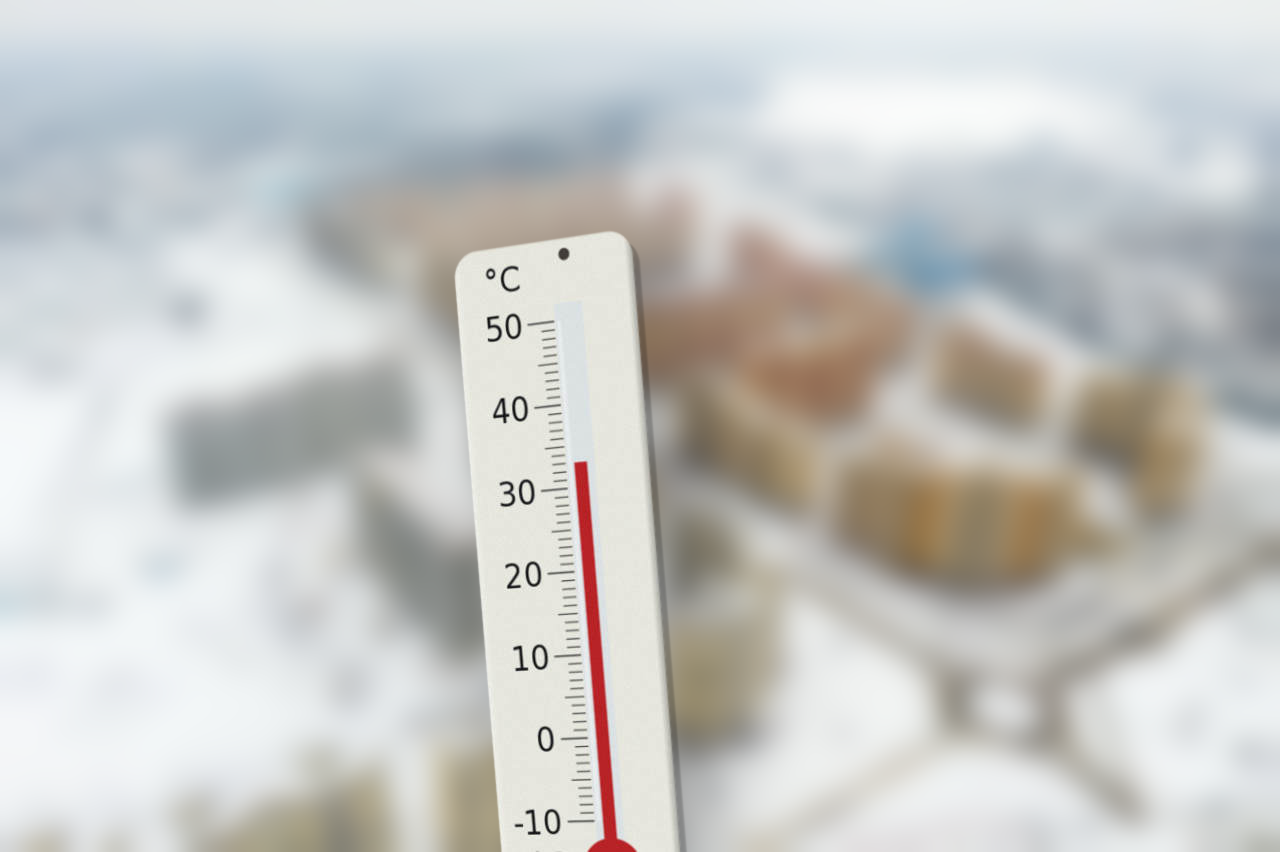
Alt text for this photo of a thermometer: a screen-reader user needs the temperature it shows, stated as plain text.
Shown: 33 °C
